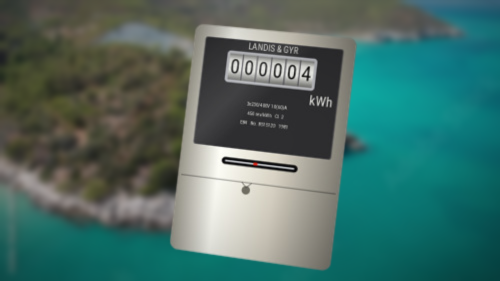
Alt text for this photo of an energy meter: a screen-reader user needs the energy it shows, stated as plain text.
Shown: 4 kWh
